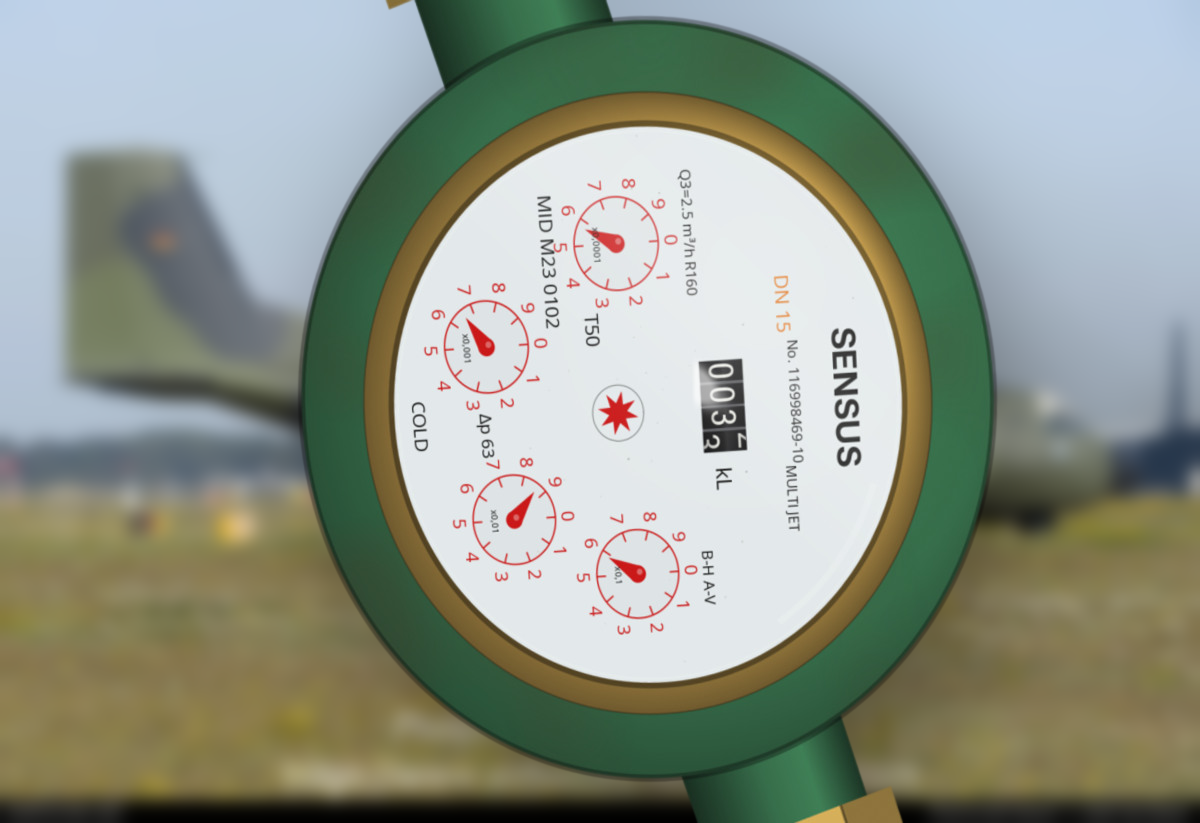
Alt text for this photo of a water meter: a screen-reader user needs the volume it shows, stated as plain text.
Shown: 32.5865 kL
